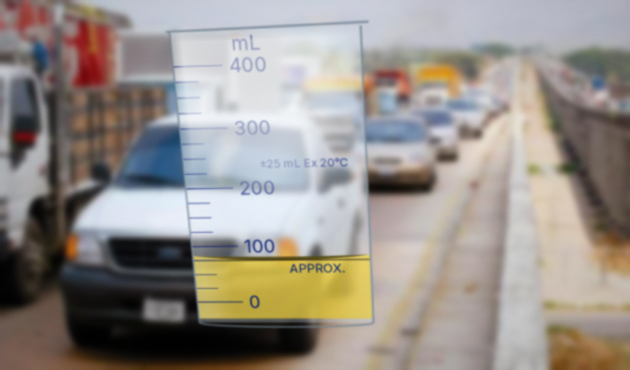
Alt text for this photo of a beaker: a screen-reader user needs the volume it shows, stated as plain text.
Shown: 75 mL
